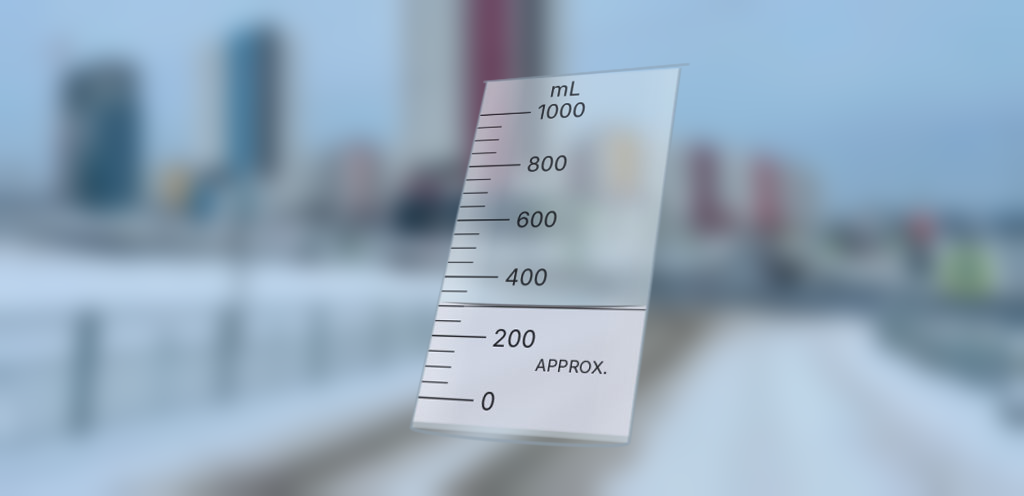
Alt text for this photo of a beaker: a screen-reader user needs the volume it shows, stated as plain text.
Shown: 300 mL
